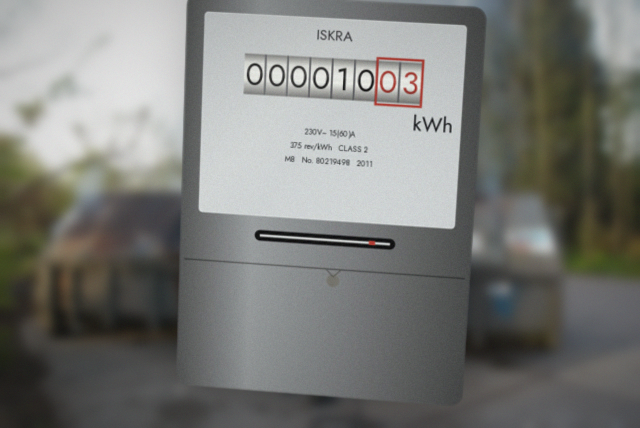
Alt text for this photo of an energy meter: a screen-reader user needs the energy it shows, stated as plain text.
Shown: 10.03 kWh
